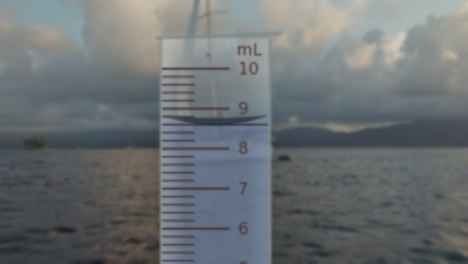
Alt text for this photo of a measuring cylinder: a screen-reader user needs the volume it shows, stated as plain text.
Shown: 8.6 mL
